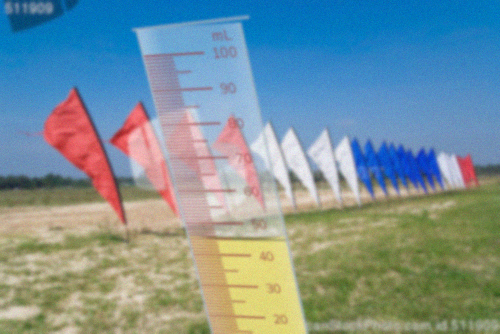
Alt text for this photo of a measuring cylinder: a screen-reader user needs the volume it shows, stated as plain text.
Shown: 45 mL
